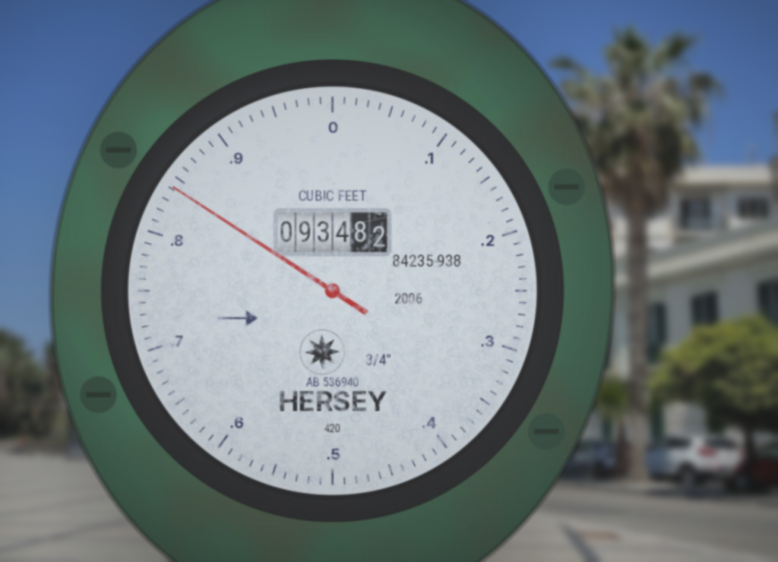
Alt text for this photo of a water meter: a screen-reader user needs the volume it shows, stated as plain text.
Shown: 93481.84 ft³
